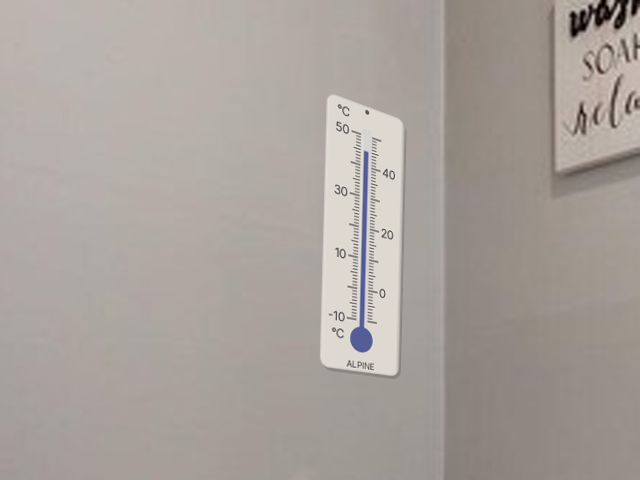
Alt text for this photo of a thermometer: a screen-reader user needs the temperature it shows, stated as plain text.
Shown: 45 °C
